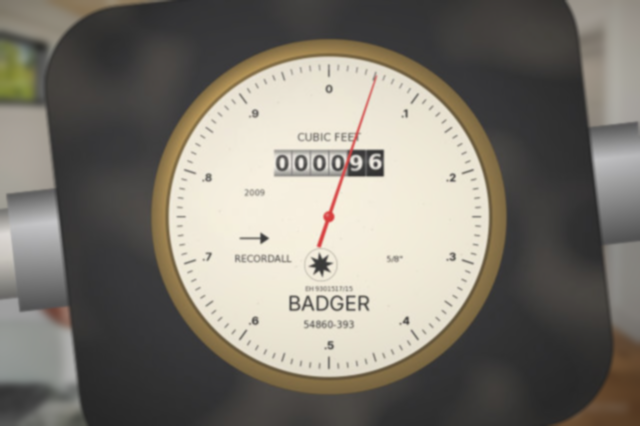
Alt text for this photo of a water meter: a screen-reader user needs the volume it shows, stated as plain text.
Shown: 96.05 ft³
